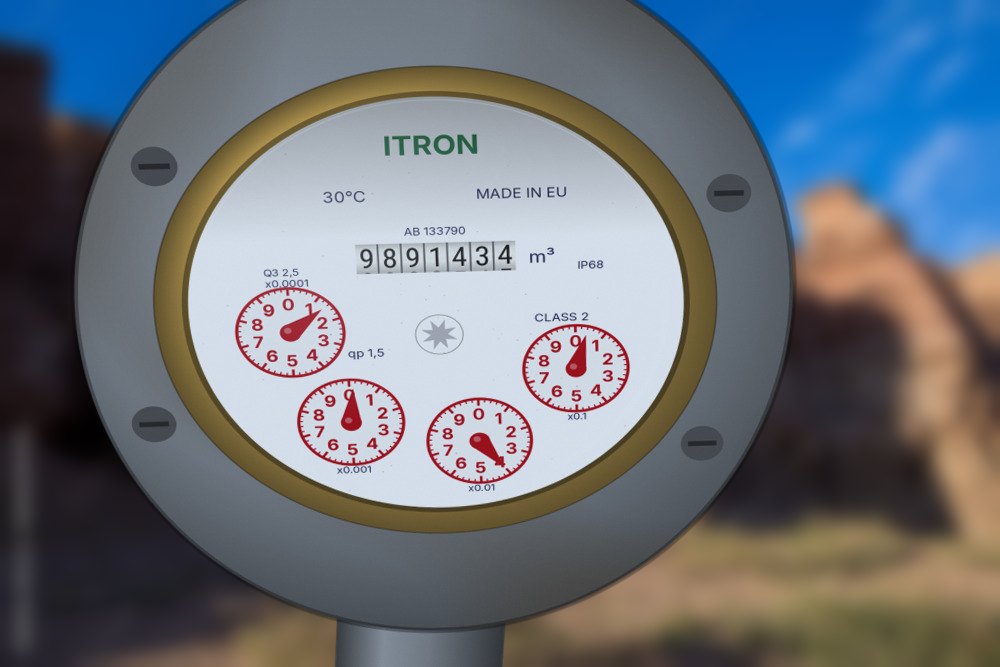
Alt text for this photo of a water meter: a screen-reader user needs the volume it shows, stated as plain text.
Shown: 9891434.0401 m³
